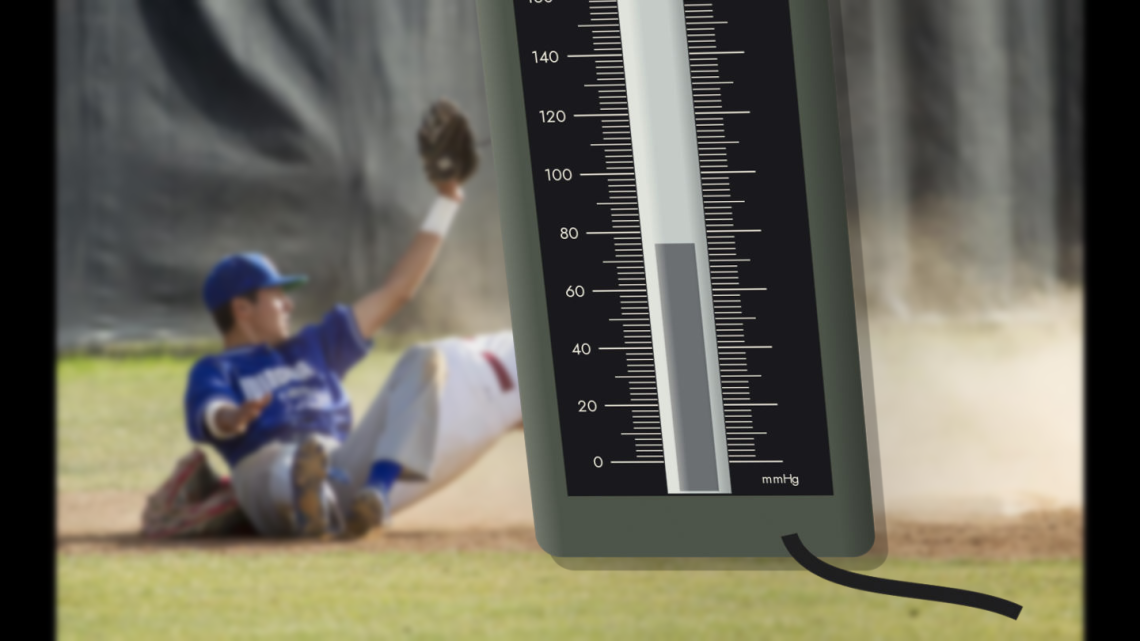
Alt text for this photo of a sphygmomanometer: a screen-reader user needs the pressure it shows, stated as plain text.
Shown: 76 mmHg
